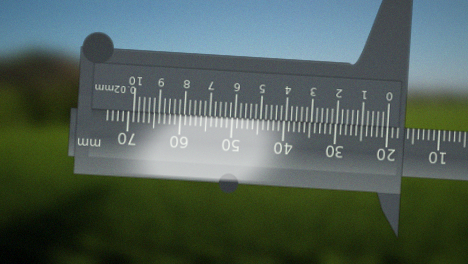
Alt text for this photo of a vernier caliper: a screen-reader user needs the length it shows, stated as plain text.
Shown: 20.0 mm
